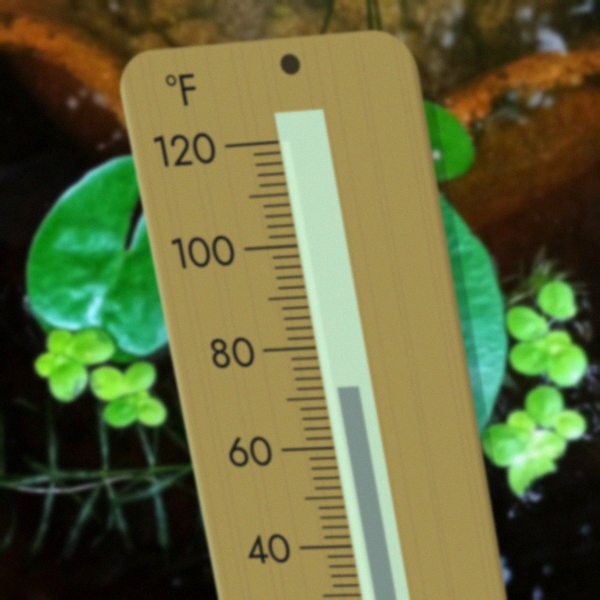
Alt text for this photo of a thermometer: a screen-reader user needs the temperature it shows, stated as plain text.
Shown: 72 °F
